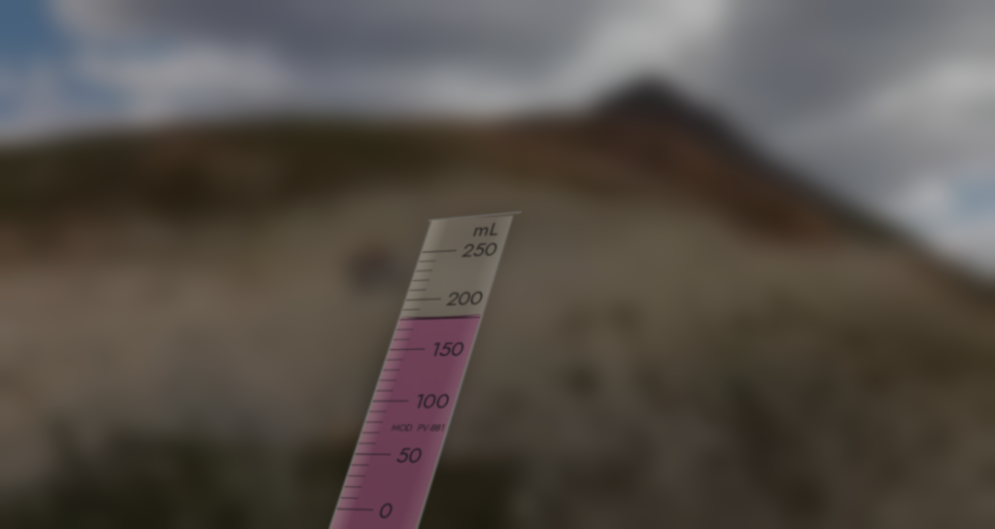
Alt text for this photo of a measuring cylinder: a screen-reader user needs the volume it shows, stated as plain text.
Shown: 180 mL
